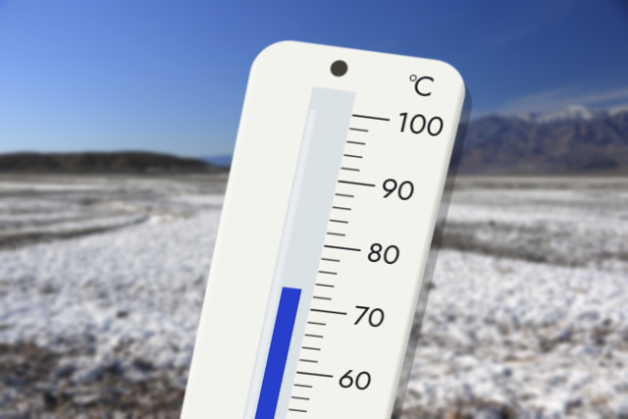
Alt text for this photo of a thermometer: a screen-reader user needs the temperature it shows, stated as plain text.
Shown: 73 °C
